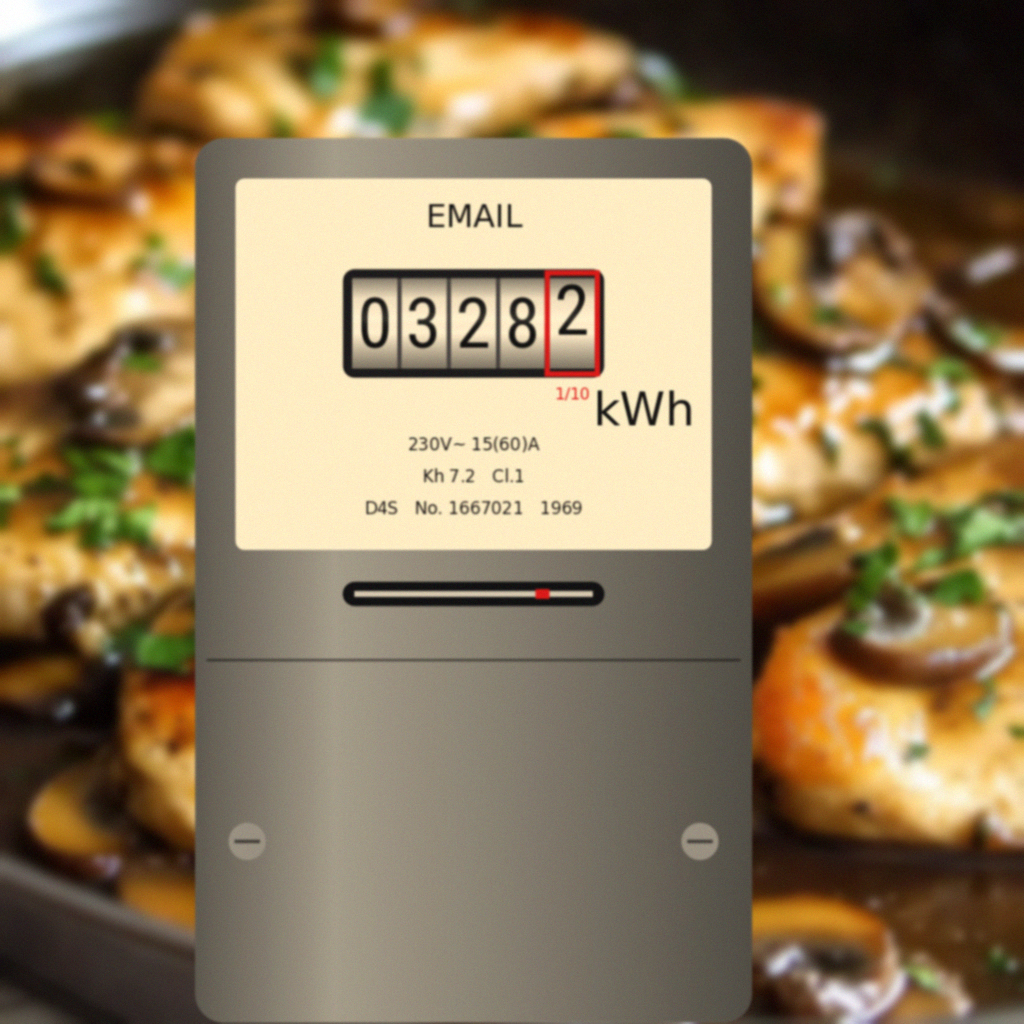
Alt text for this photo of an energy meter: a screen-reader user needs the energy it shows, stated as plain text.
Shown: 328.2 kWh
